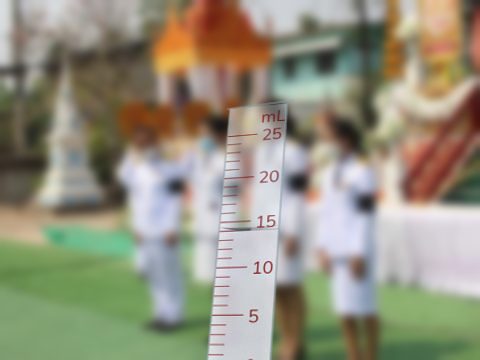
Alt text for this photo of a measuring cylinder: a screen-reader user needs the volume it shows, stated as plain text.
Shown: 14 mL
